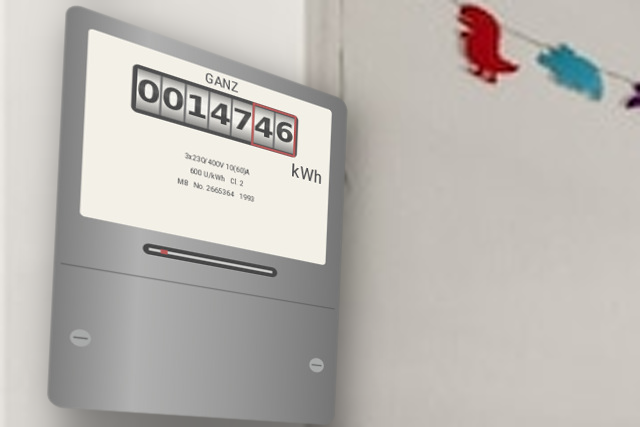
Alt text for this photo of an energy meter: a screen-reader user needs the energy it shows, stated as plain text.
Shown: 147.46 kWh
